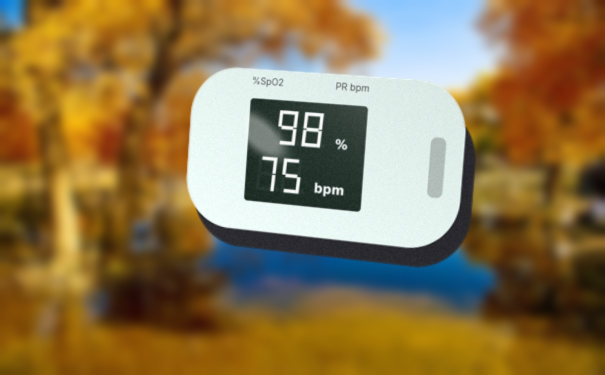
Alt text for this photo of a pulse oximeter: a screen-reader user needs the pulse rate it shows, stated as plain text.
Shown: 75 bpm
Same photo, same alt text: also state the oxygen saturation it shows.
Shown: 98 %
